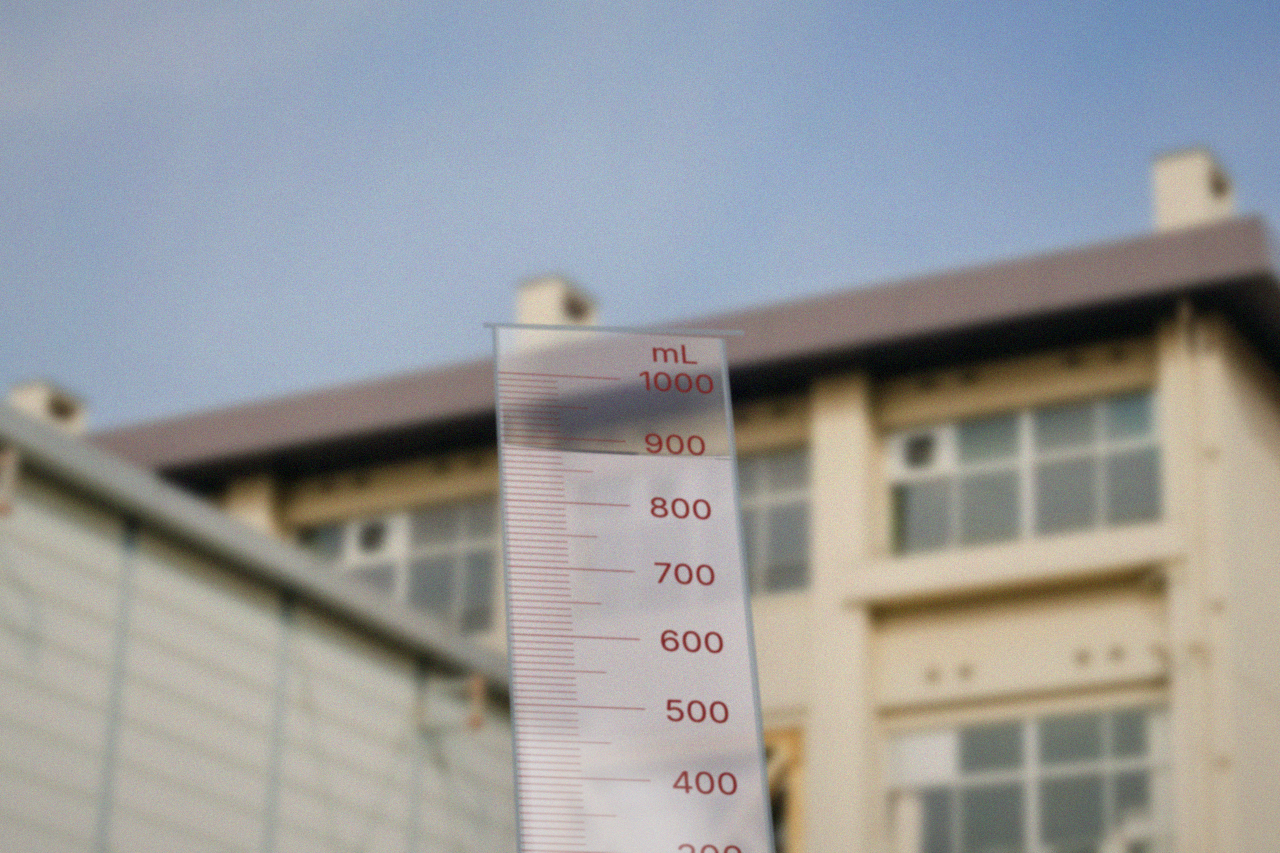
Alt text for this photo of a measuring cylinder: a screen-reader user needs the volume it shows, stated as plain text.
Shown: 880 mL
